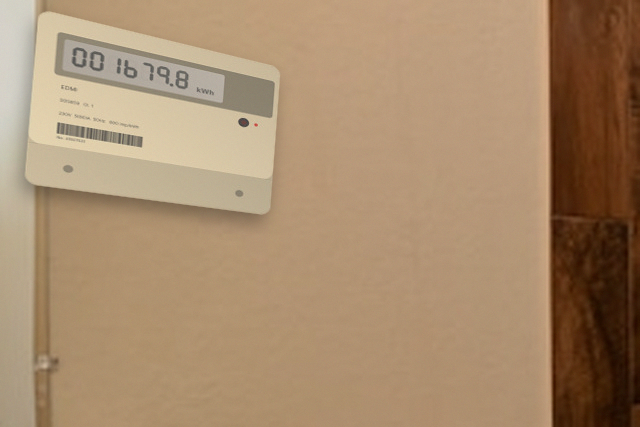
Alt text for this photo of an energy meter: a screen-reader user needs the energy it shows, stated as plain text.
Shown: 1679.8 kWh
